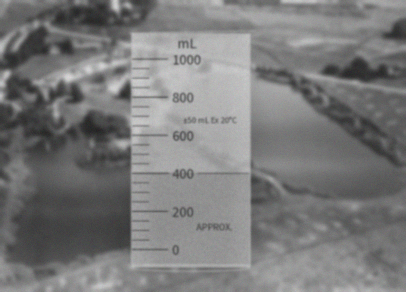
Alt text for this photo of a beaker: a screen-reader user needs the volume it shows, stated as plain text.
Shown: 400 mL
